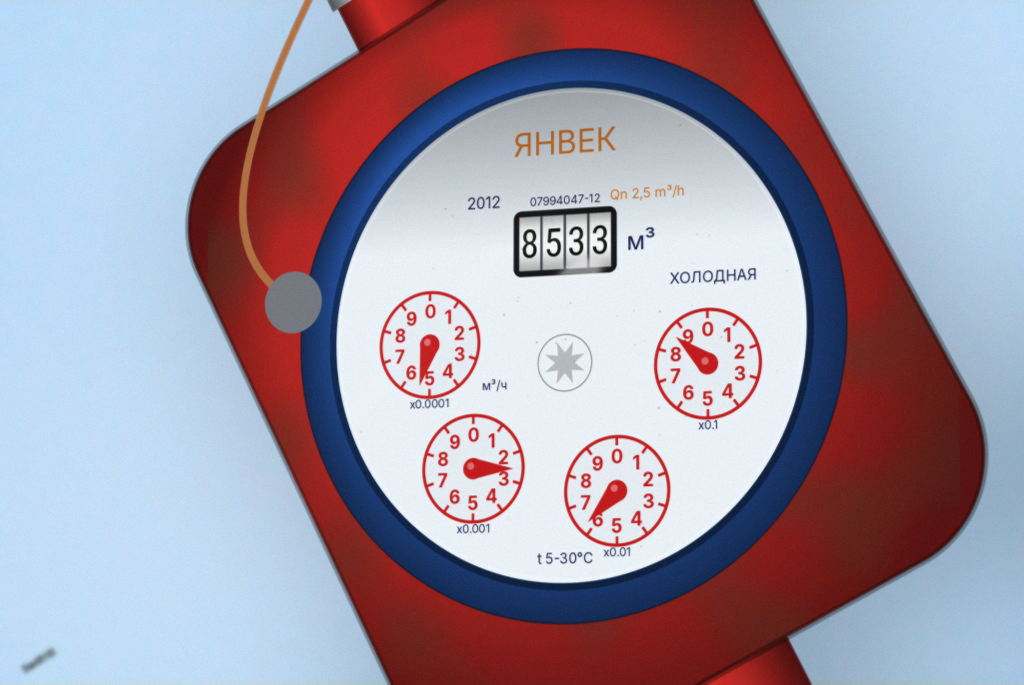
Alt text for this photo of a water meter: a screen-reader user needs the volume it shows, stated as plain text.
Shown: 8533.8625 m³
